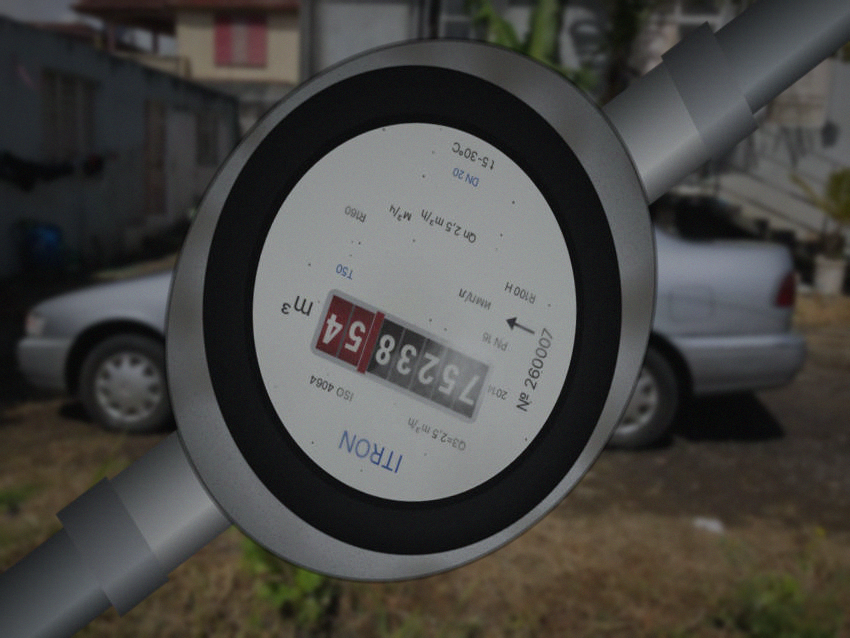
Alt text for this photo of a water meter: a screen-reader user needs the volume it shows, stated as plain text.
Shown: 75238.54 m³
